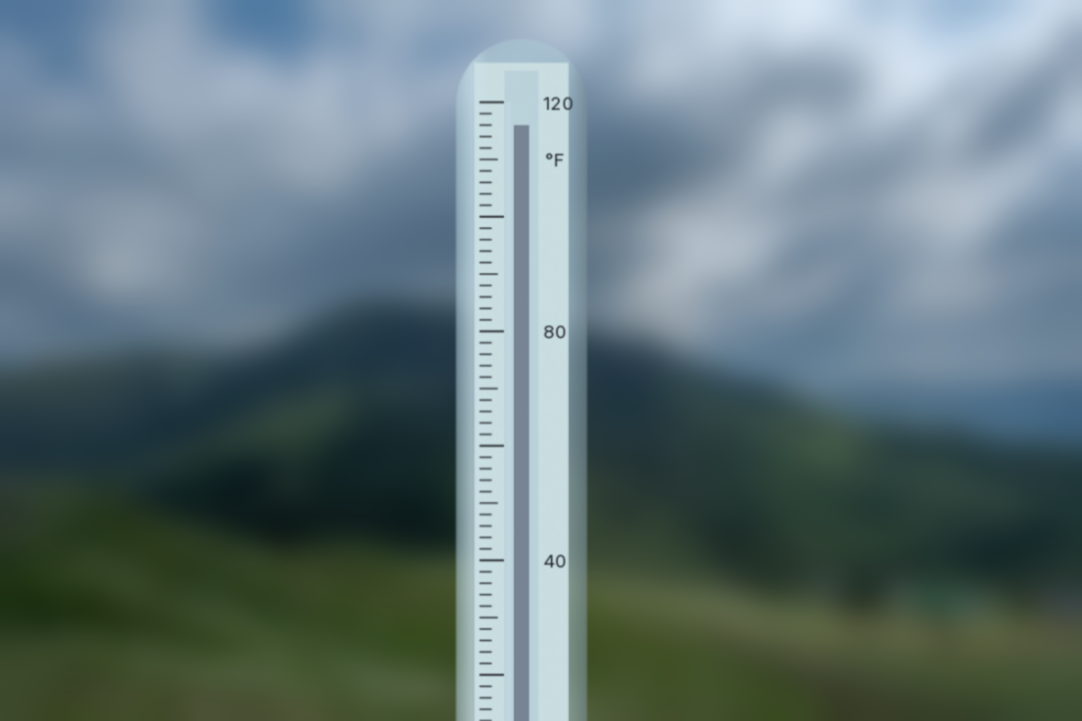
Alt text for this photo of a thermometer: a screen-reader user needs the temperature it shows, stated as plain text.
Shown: 116 °F
